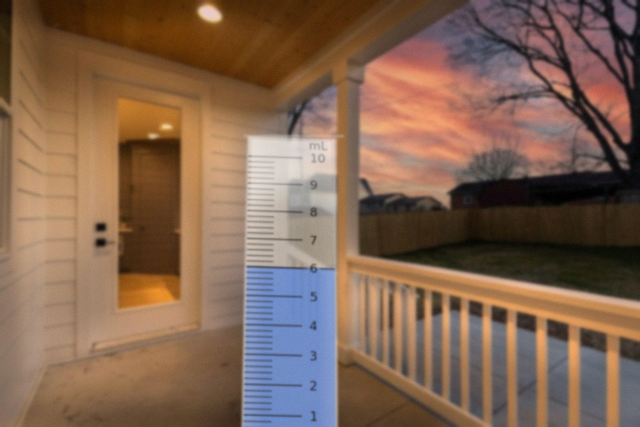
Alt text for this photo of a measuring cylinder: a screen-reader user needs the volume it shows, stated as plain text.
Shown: 6 mL
